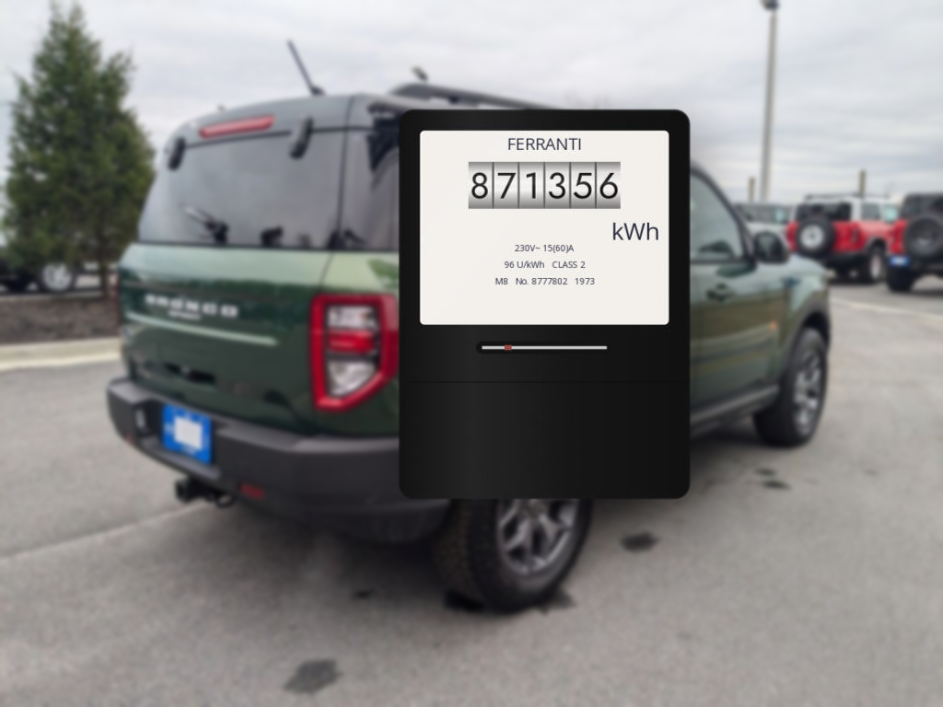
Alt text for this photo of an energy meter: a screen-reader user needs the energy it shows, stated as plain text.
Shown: 871356 kWh
